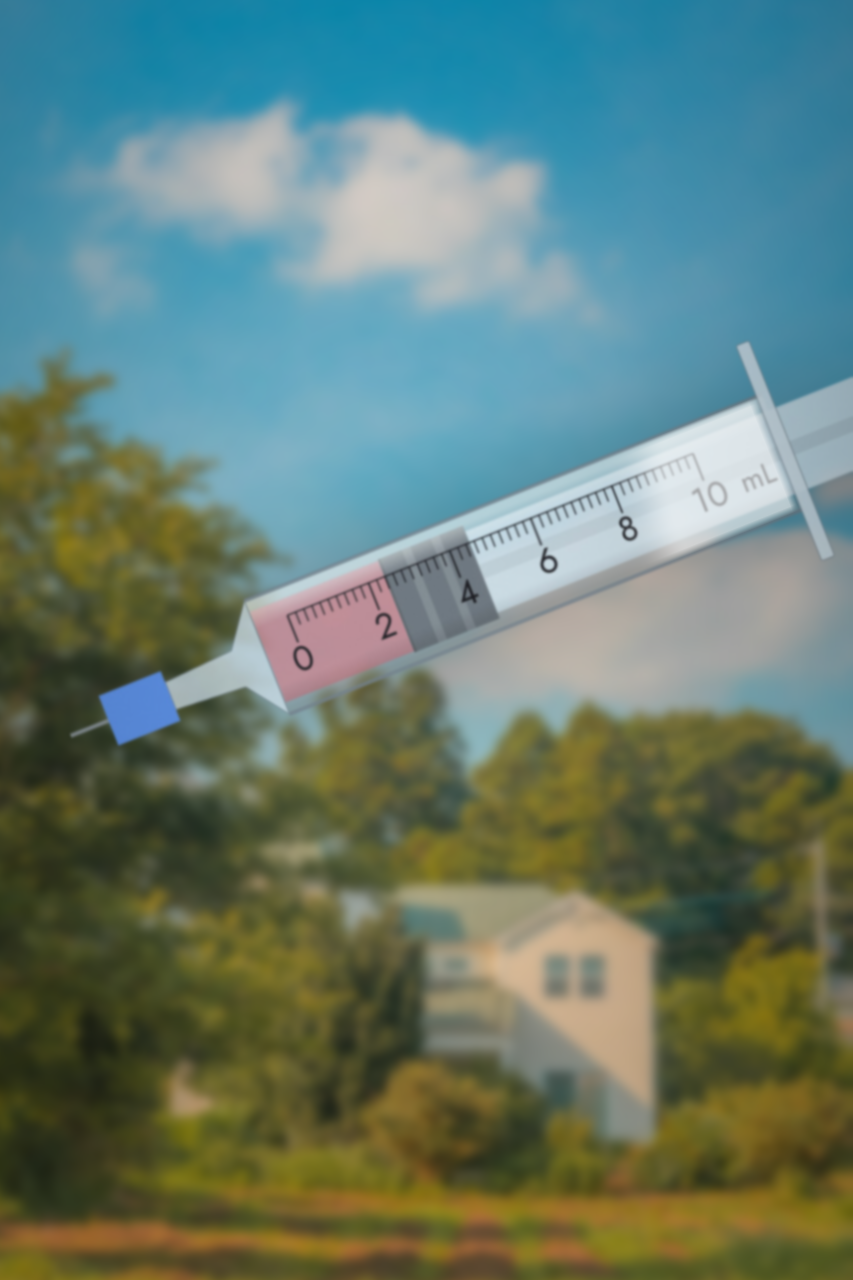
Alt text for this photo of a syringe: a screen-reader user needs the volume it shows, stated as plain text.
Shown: 2.4 mL
